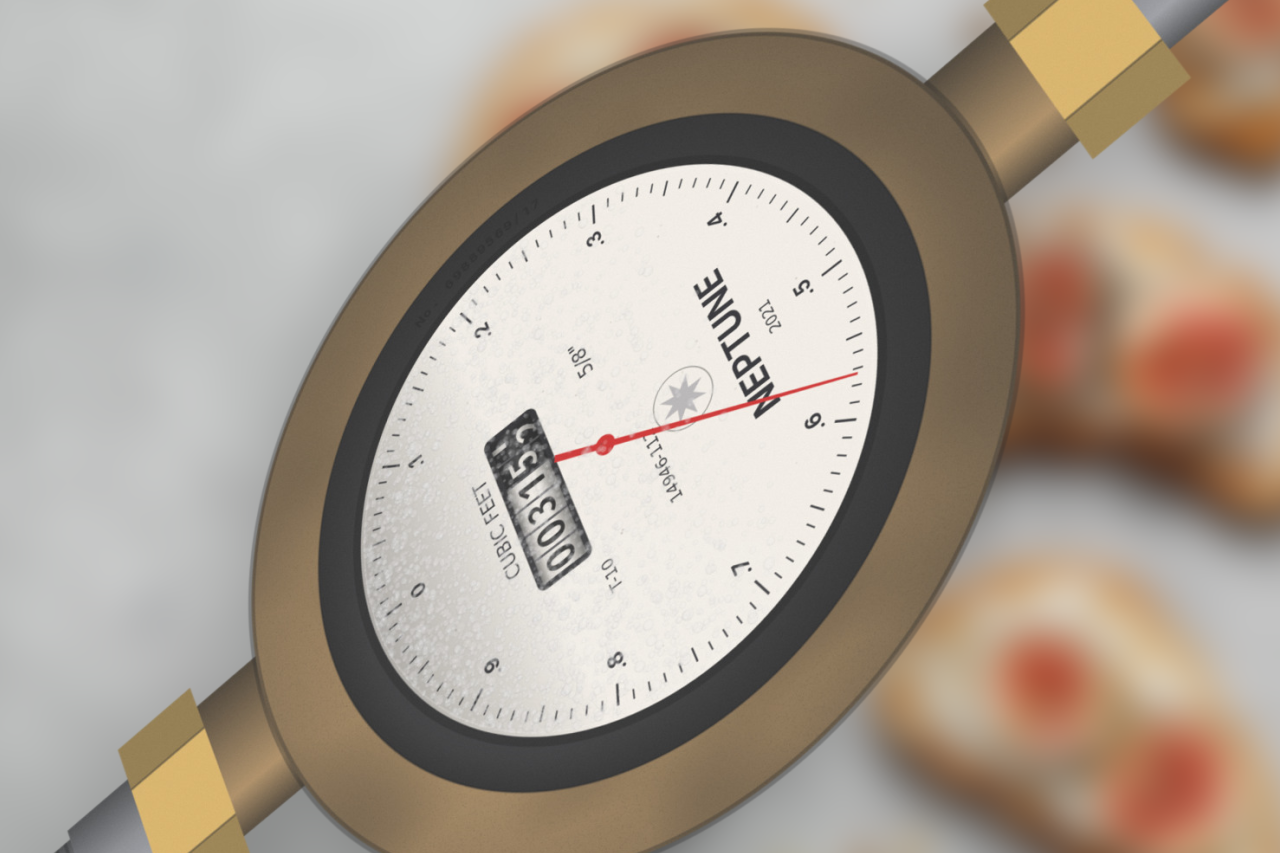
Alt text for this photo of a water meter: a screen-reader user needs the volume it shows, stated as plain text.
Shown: 3151.57 ft³
